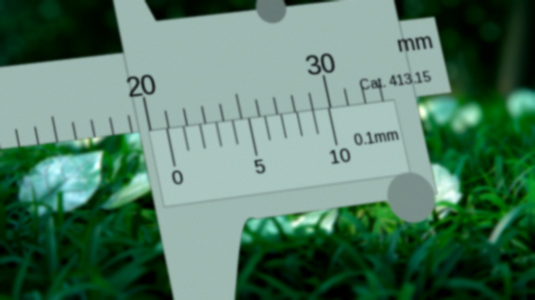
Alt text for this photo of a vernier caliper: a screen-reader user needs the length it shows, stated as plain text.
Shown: 20.9 mm
